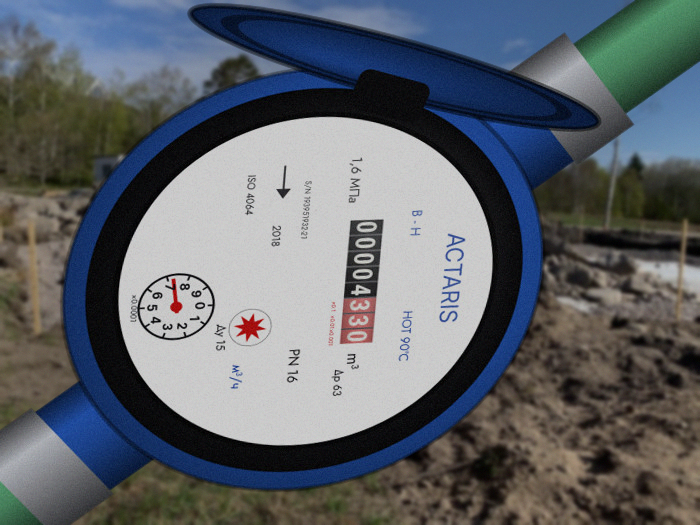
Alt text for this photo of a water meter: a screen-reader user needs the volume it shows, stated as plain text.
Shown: 4.3307 m³
